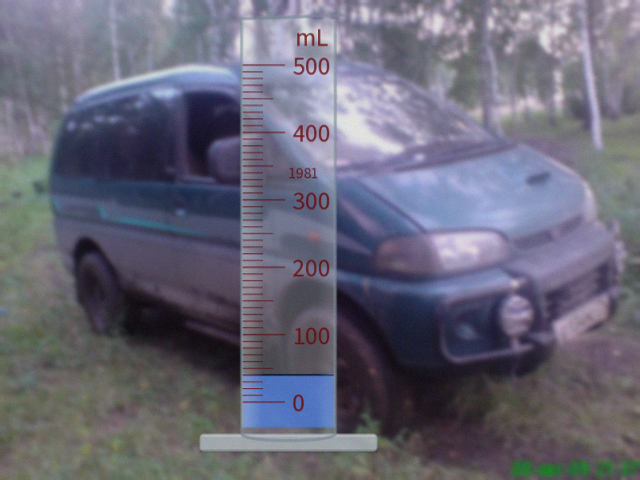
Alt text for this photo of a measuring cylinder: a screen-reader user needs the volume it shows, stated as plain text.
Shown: 40 mL
